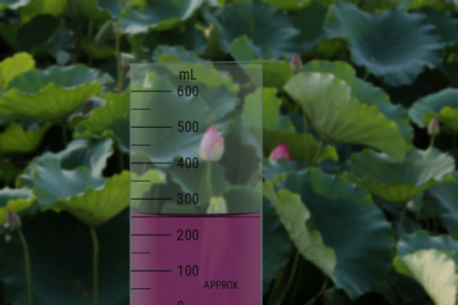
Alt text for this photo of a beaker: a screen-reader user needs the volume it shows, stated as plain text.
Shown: 250 mL
